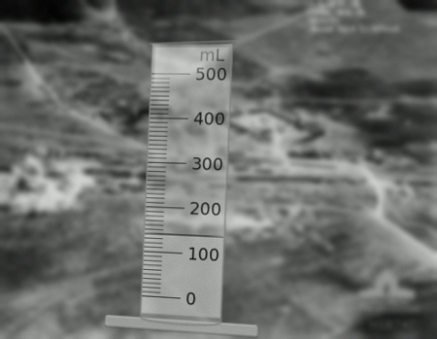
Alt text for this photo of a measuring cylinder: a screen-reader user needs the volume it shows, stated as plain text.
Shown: 140 mL
